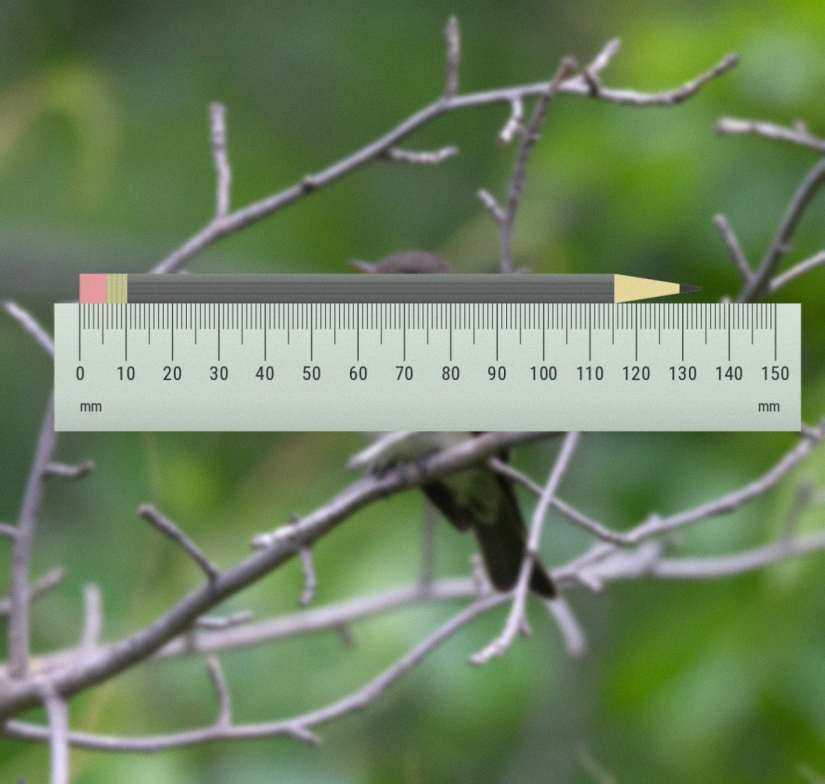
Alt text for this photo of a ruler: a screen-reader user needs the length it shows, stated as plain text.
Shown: 134 mm
